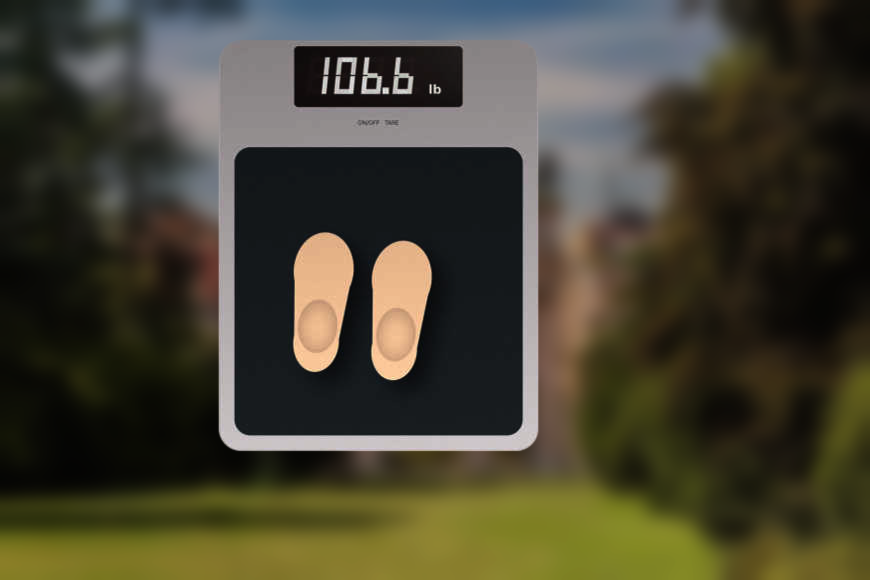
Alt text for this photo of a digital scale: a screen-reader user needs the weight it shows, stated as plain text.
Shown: 106.6 lb
